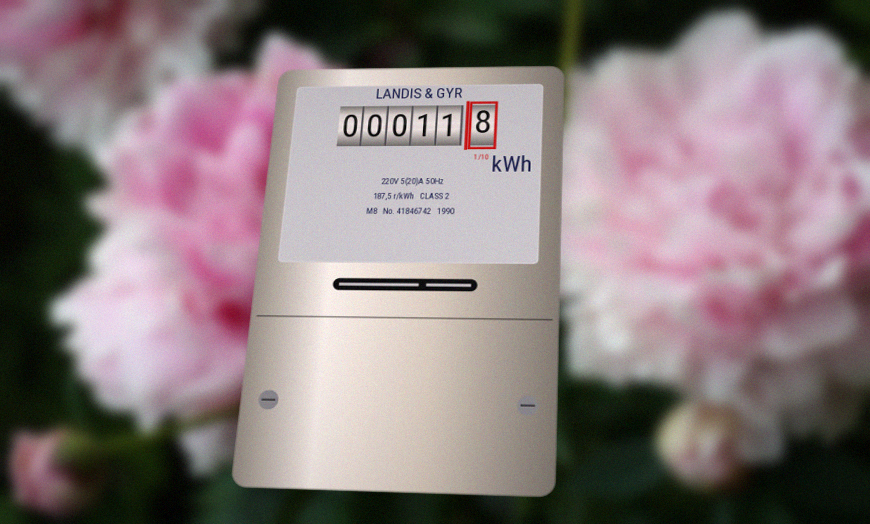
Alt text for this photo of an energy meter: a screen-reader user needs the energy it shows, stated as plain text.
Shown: 11.8 kWh
